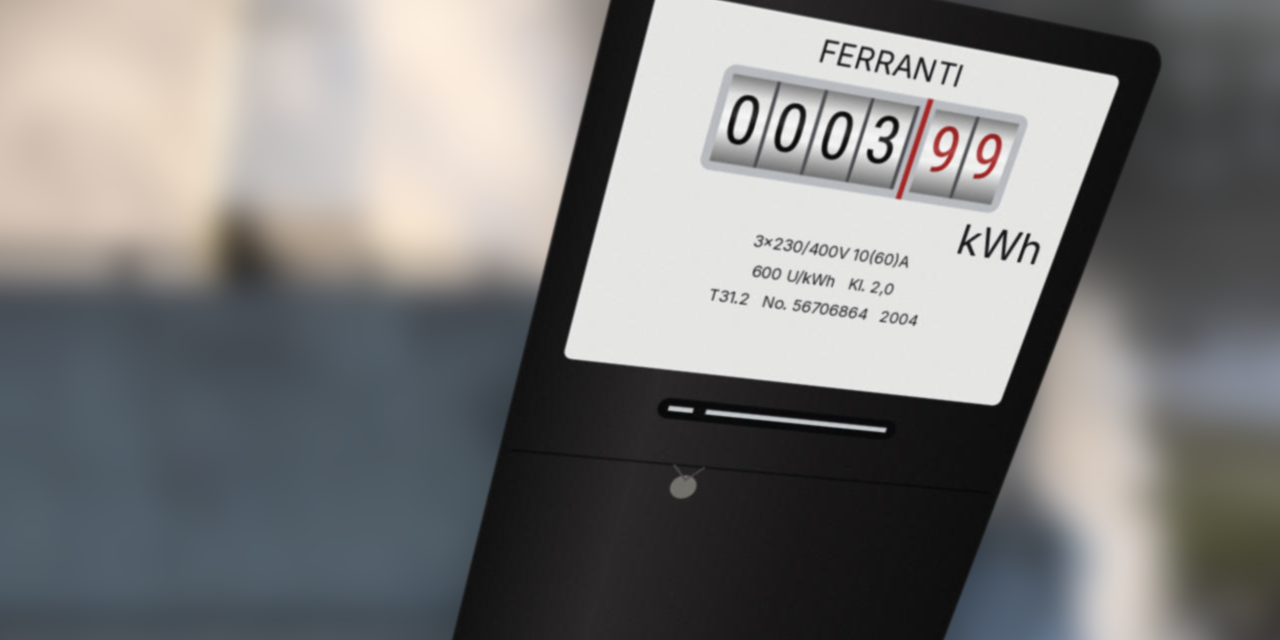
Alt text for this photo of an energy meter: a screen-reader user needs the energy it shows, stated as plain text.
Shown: 3.99 kWh
